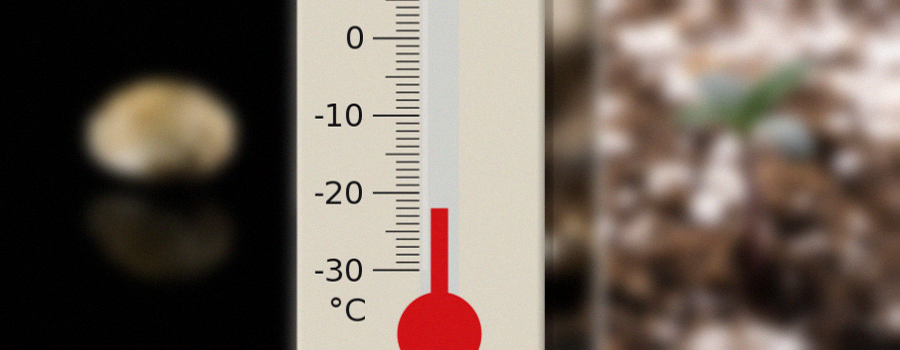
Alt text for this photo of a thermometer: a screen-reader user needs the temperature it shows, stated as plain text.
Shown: -22 °C
